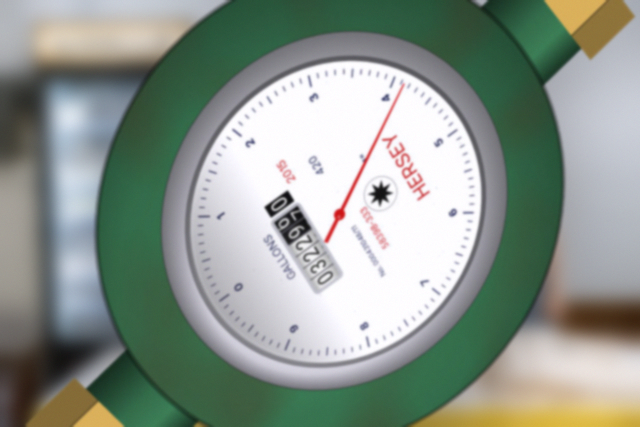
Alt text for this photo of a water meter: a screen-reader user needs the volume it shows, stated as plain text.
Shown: 322964.1 gal
